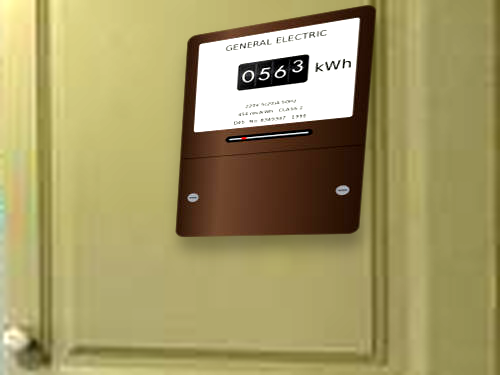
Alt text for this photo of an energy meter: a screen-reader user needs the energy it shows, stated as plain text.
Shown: 563 kWh
